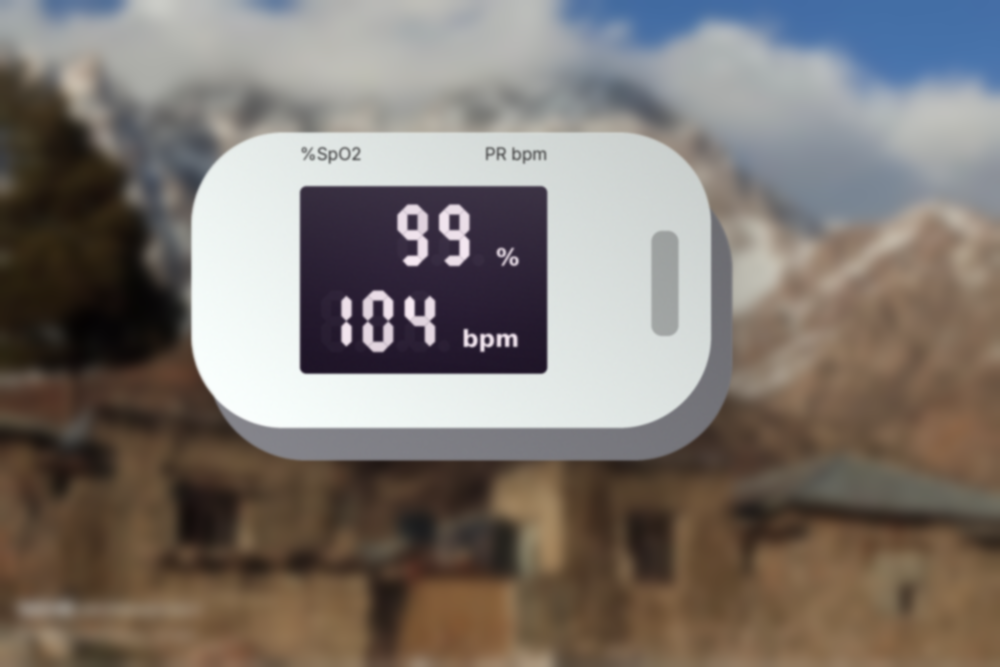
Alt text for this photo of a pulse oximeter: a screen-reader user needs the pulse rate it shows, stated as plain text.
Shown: 104 bpm
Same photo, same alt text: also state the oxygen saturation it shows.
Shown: 99 %
